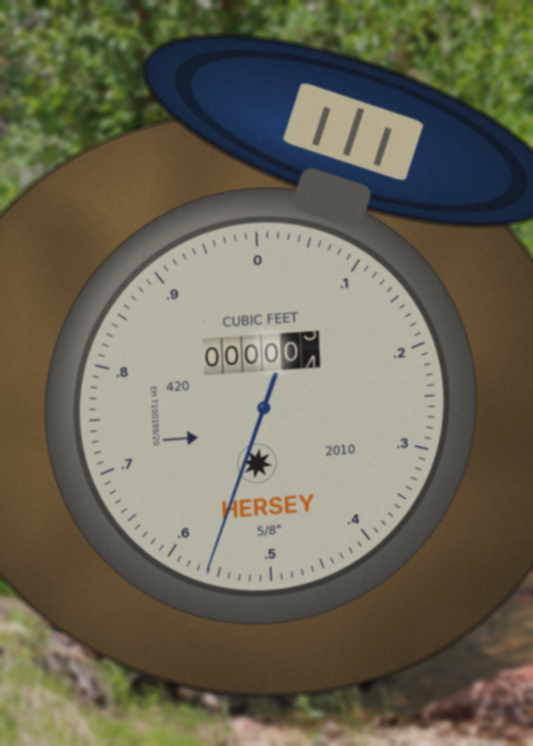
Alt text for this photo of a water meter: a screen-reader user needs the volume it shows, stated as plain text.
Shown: 3.56 ft³
